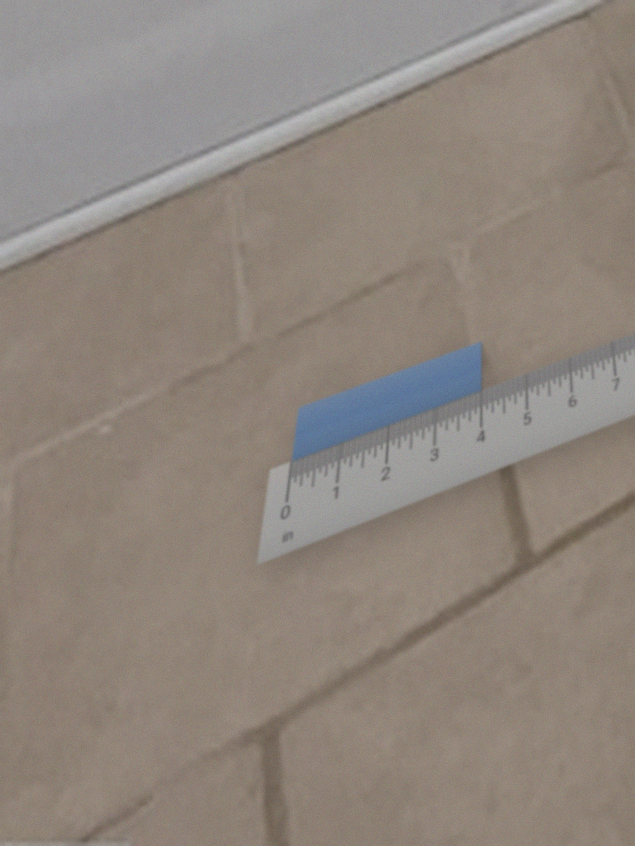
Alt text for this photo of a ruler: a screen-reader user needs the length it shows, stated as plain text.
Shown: 4 in
